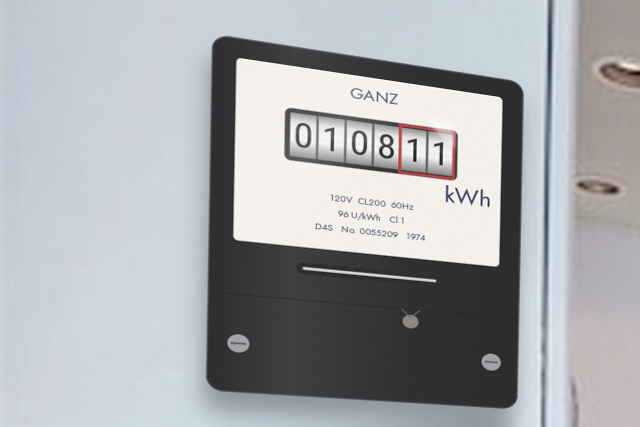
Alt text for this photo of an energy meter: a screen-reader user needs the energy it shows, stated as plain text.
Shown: 108.11 kWh
